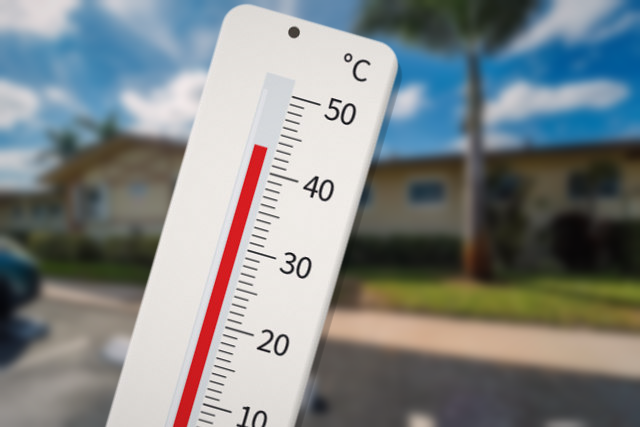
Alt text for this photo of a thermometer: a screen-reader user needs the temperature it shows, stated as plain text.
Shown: 43 °C
